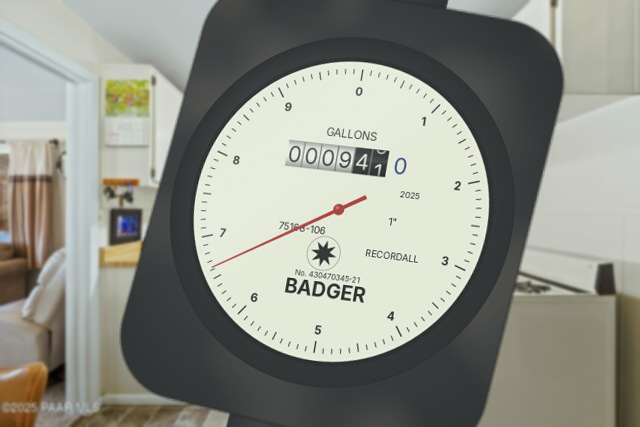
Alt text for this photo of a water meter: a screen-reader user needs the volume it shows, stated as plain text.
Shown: 9406.6 gal
